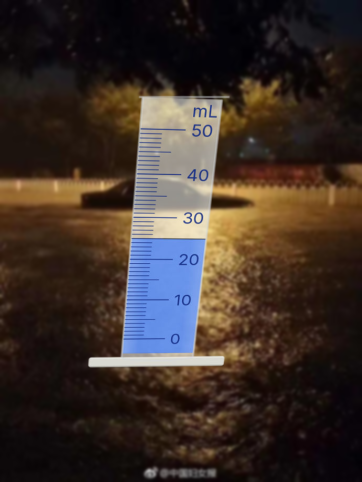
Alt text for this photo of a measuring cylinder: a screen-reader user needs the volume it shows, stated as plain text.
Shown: 25 mL
